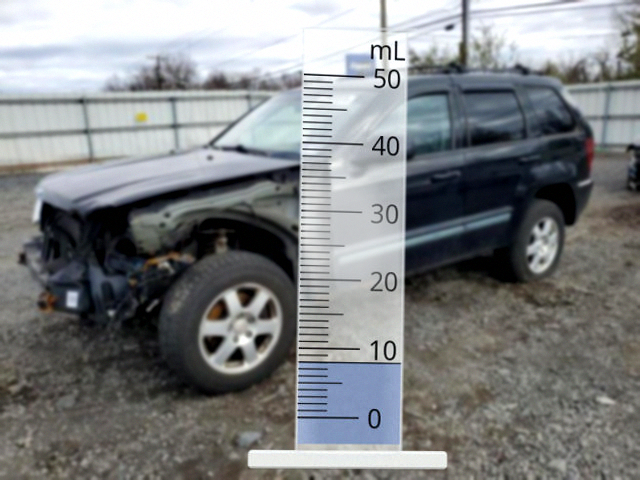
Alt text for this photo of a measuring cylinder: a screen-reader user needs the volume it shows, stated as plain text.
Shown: 8 mL
